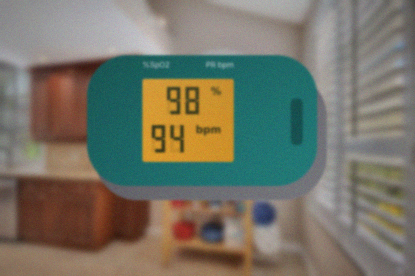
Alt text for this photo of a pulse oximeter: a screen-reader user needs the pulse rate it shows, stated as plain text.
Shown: 94 bpm
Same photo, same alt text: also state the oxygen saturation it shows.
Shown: 98 %
